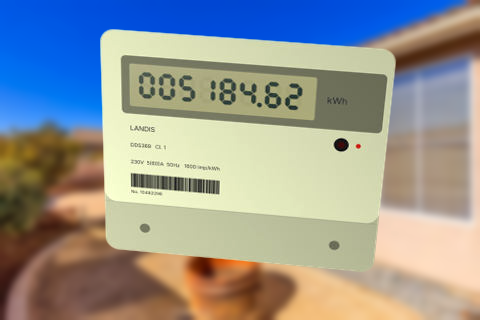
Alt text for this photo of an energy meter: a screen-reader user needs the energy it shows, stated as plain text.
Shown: 5184.62 kWh
